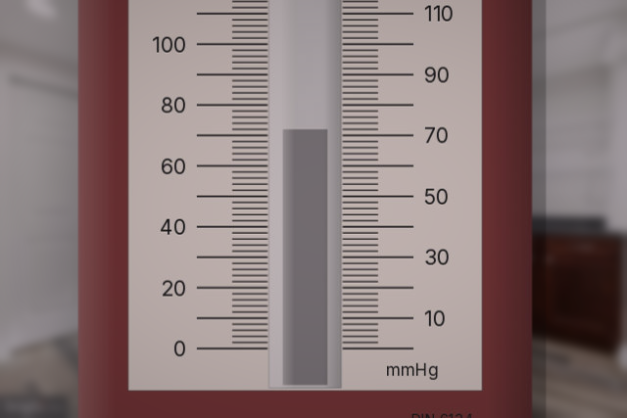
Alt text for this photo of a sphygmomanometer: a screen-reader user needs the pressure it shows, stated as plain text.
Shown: 72 mmHg
